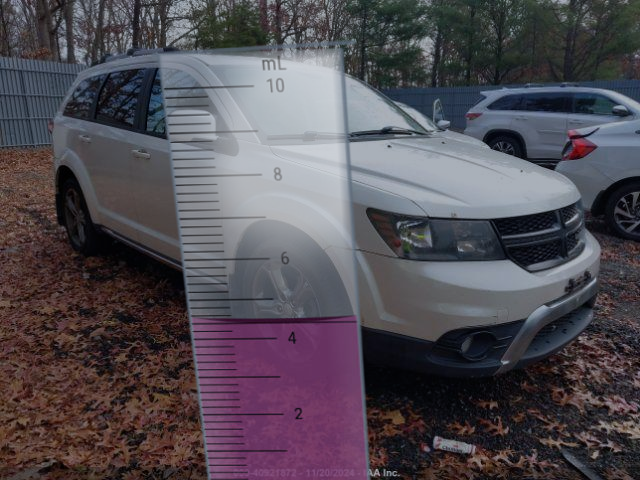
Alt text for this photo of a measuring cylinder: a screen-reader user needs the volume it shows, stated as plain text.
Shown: 4.4 mL
